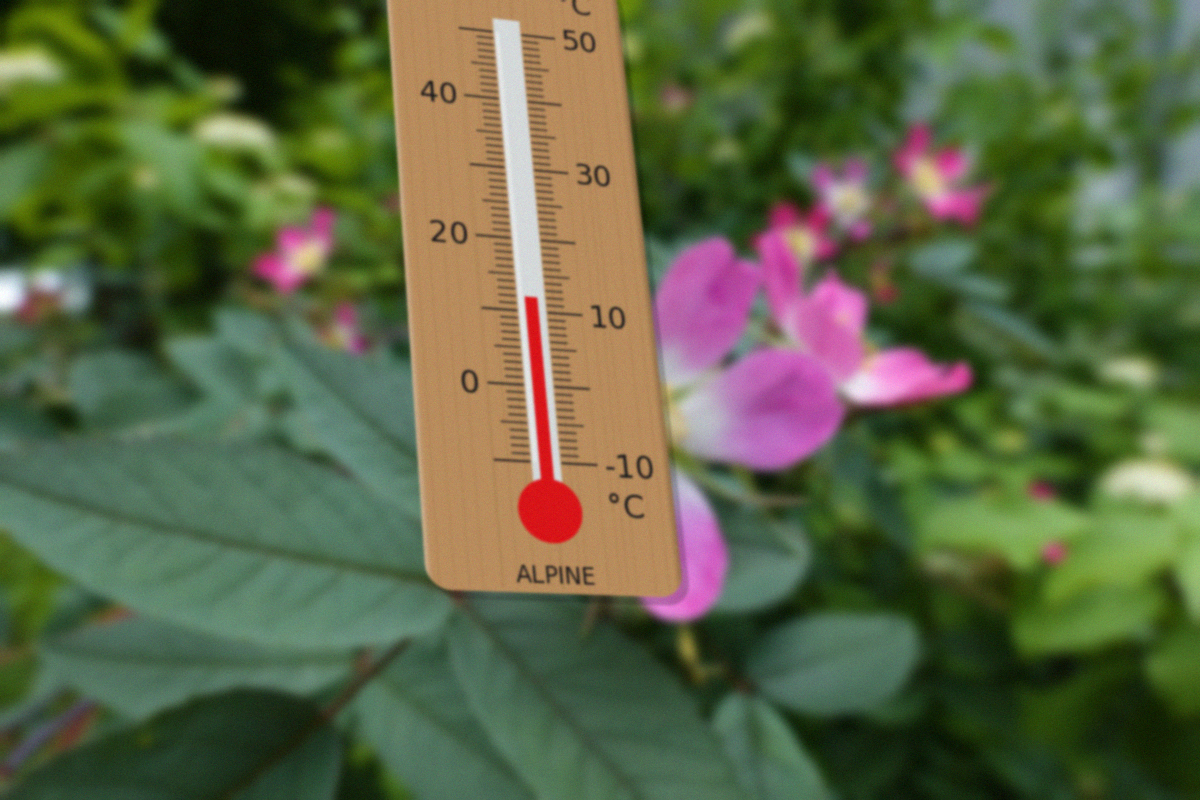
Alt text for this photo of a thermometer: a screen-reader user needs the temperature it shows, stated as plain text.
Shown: 12 °C
